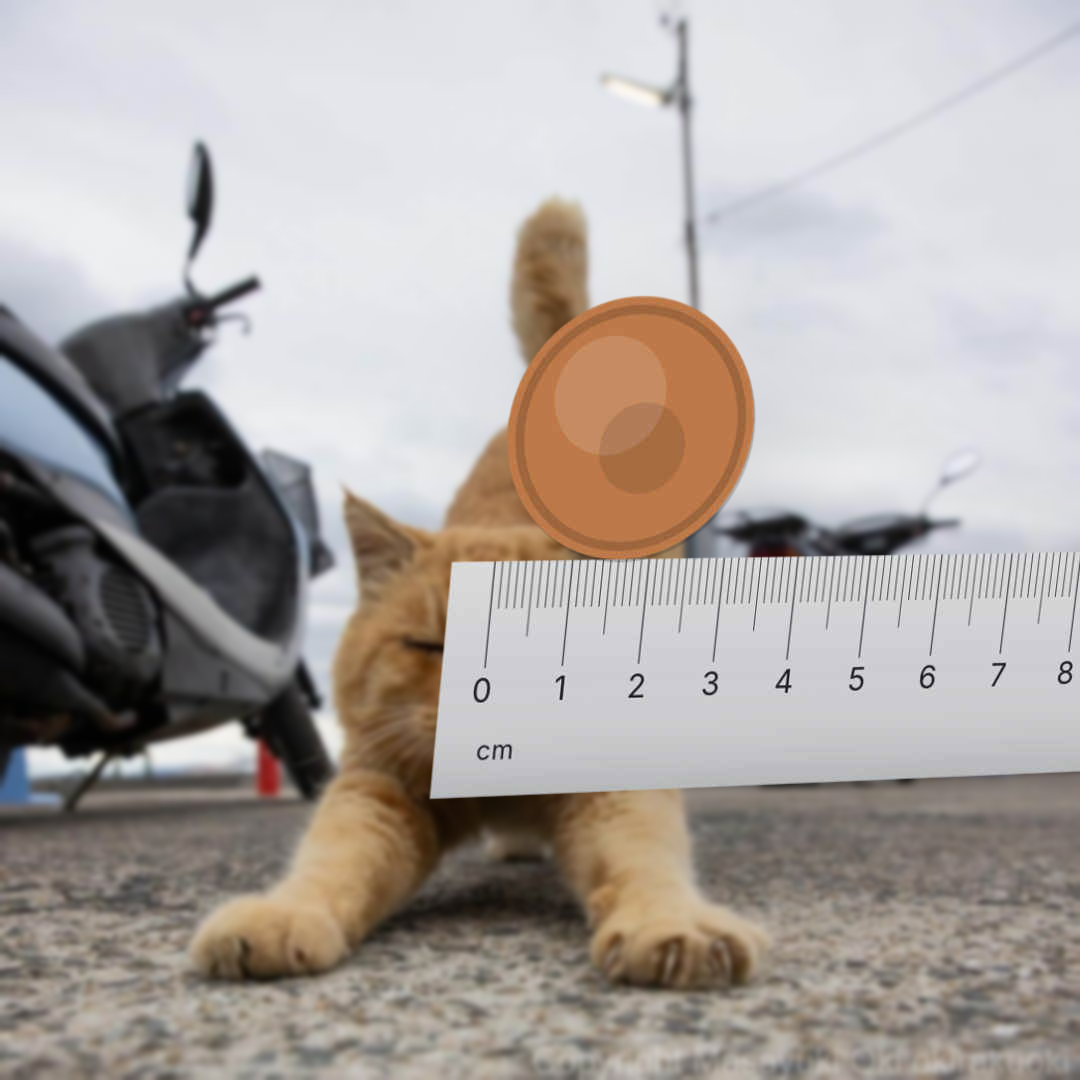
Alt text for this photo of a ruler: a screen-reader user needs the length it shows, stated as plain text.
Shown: 3.2 cm
